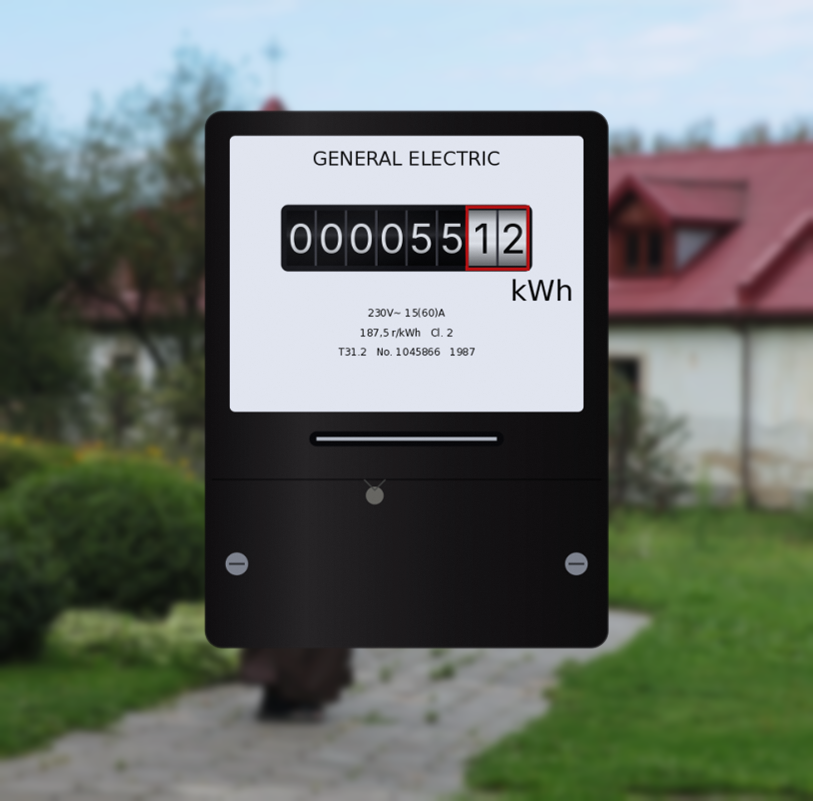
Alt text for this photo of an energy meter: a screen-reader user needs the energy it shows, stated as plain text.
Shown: 55.12 kWh
